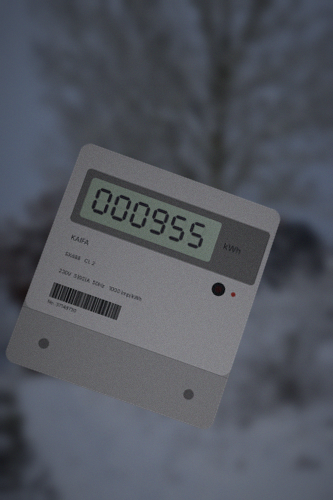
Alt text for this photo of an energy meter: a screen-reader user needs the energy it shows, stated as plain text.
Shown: 955 kWh
